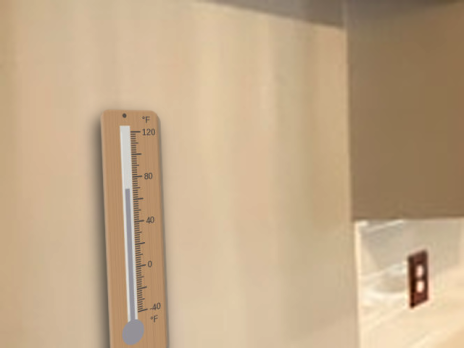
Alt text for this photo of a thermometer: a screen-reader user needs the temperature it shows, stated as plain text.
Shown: 70 °F
